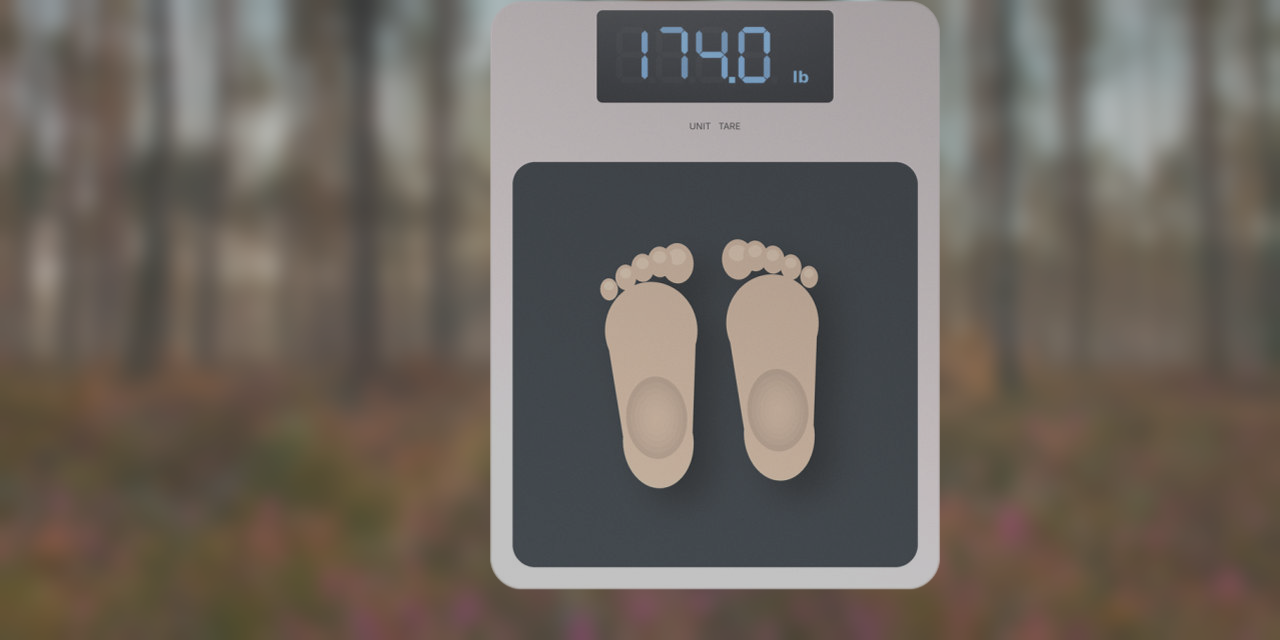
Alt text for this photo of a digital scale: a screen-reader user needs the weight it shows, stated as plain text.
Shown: 174.0 lb
